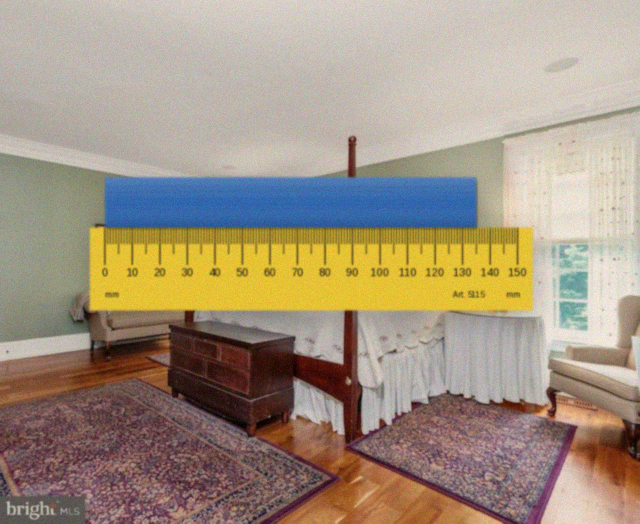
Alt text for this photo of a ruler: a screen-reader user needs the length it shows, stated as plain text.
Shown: 135 mm
